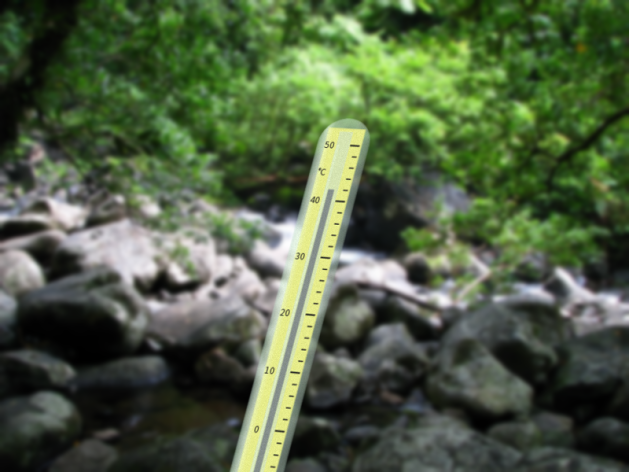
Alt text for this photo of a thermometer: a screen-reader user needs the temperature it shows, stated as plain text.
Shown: 42 °C
